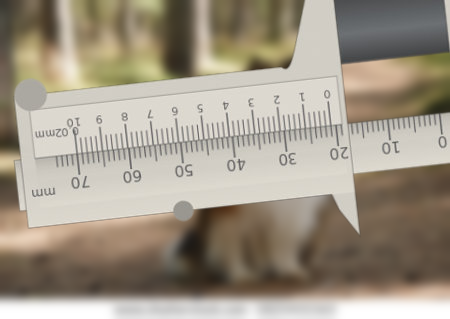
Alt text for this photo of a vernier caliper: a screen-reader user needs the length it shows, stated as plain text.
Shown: 21.0 mm
